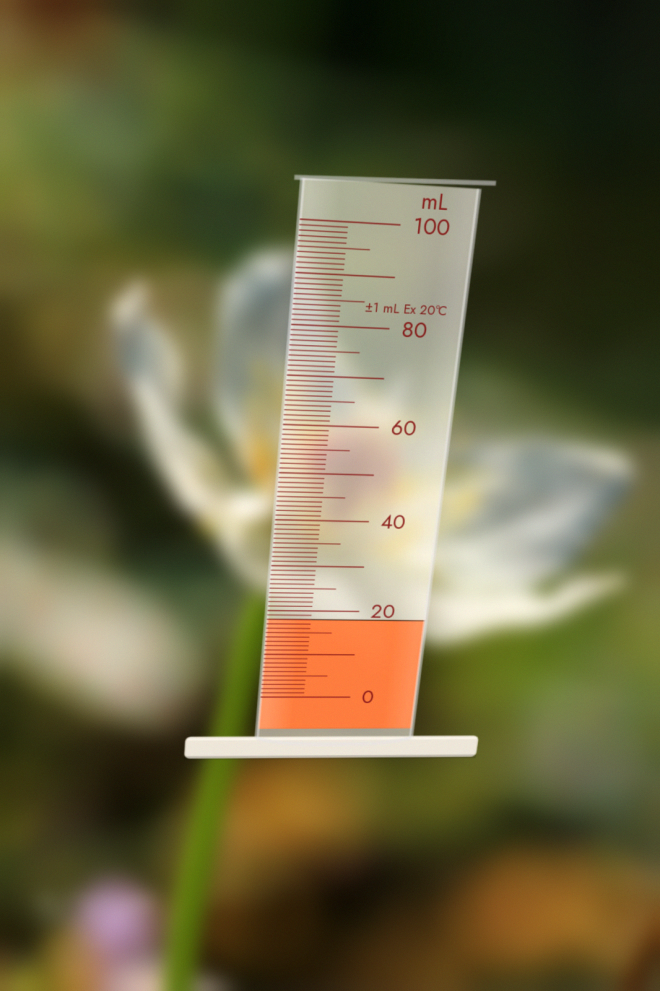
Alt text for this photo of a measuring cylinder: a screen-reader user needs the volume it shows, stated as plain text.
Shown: 18 mL
